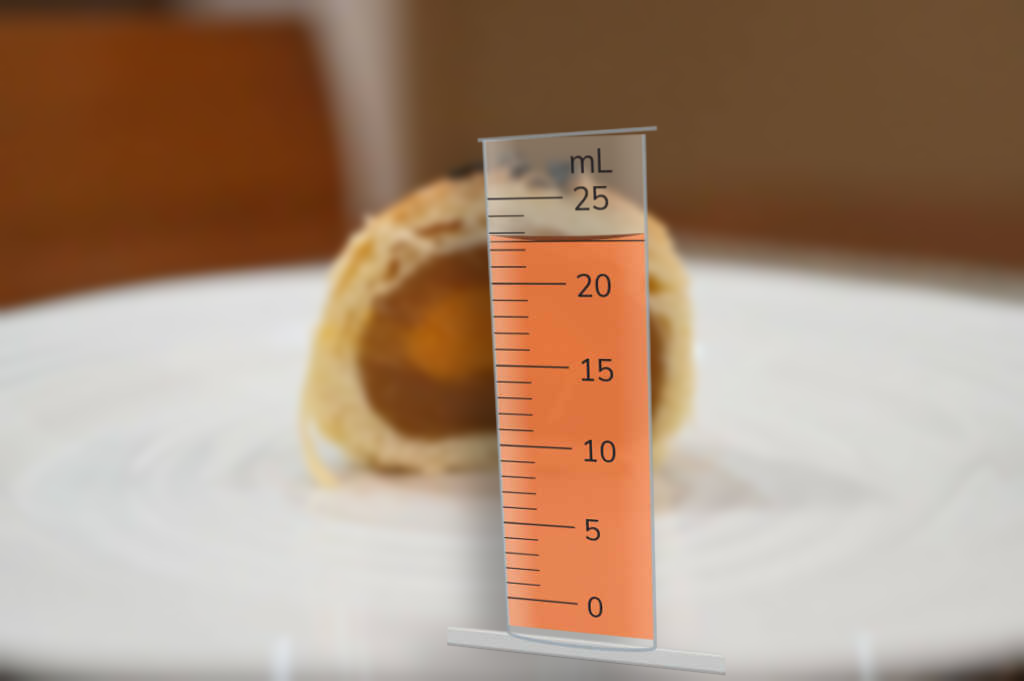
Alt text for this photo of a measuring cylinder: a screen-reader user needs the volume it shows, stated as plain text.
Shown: 22.5 mL
